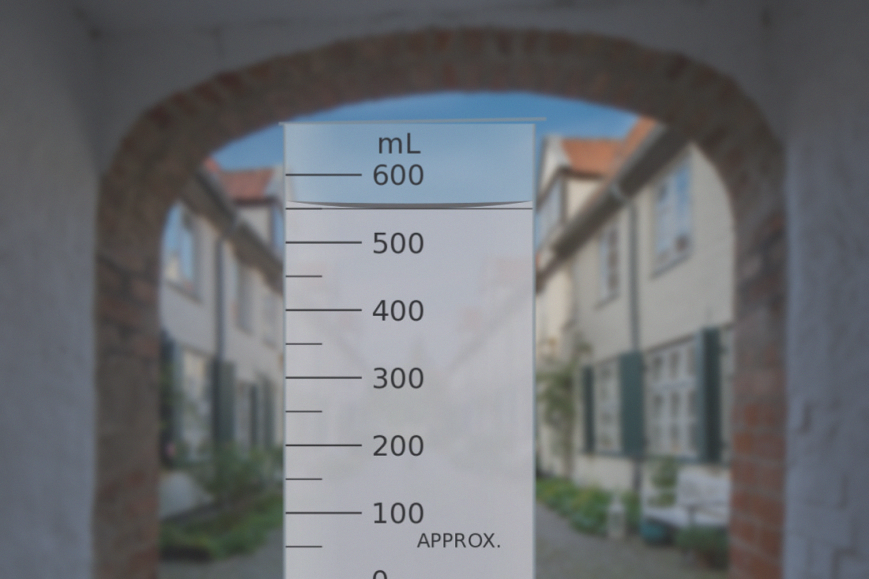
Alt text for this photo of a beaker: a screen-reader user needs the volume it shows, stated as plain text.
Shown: 550 mL
